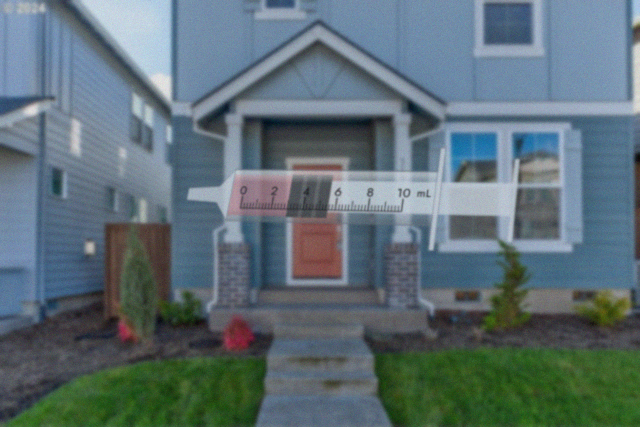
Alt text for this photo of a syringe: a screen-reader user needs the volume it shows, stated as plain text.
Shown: 3 mL
